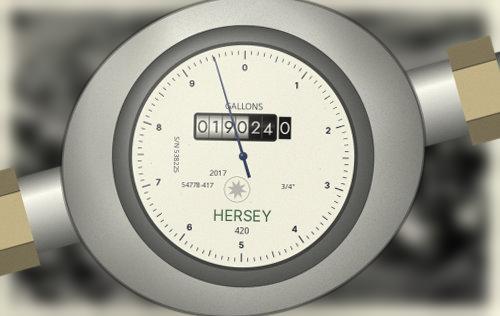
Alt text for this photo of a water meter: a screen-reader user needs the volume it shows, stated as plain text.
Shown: 190239.5 gal
